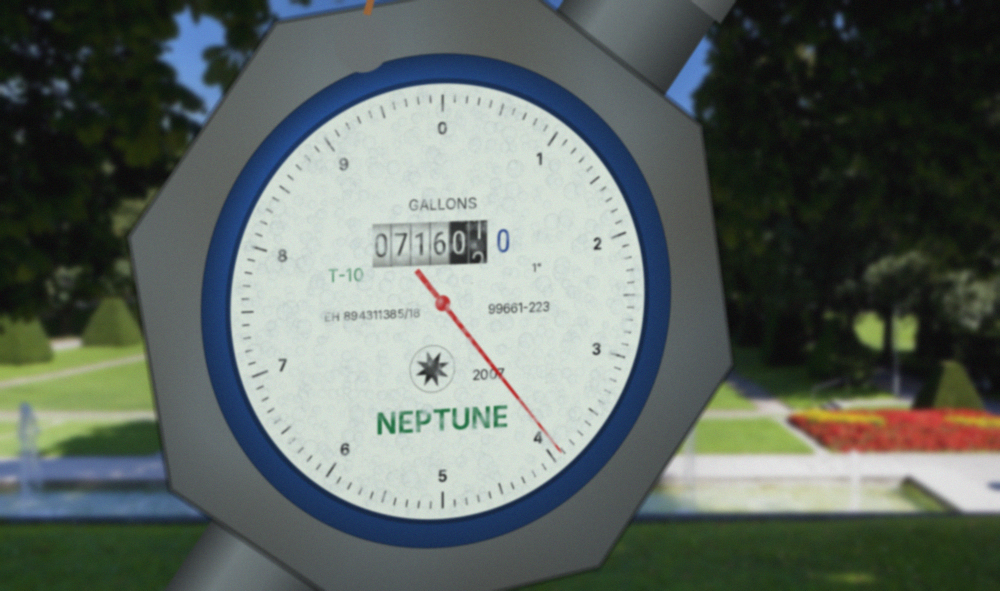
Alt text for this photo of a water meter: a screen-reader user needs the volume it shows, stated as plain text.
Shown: 716013.9 gal
